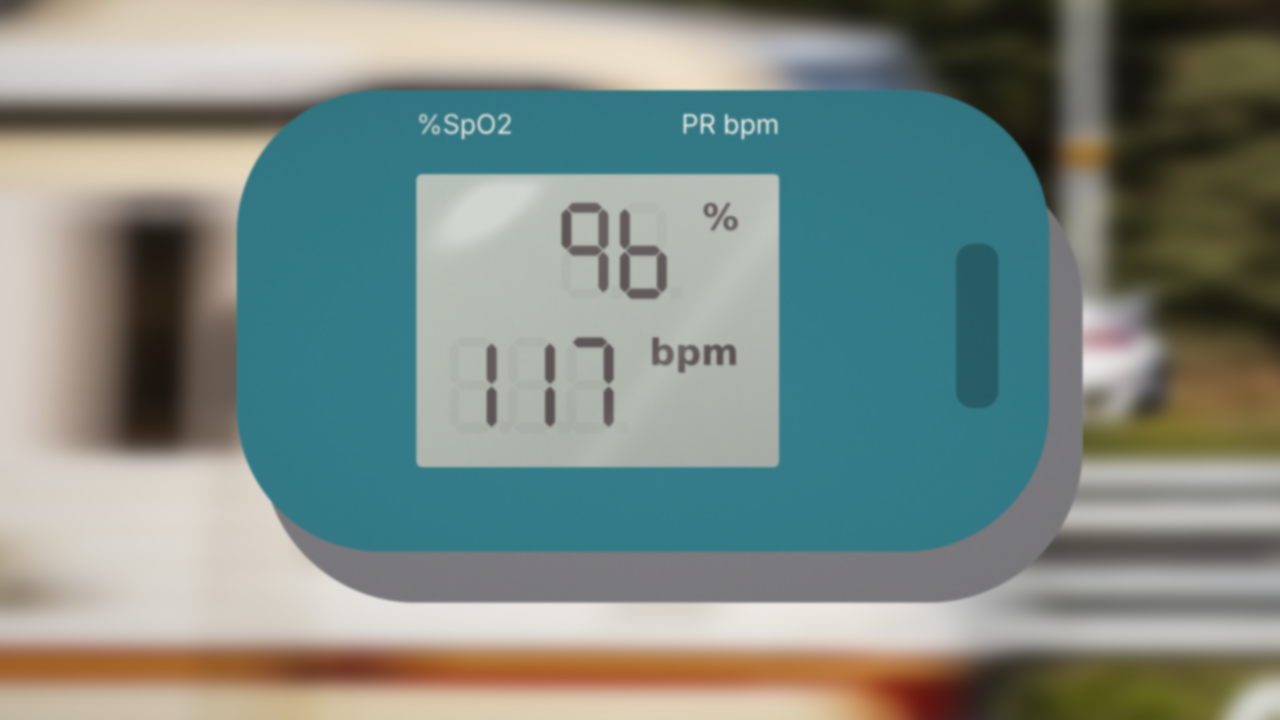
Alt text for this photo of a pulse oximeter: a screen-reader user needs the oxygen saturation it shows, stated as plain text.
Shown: 96 %
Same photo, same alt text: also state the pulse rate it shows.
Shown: 117 bpm
